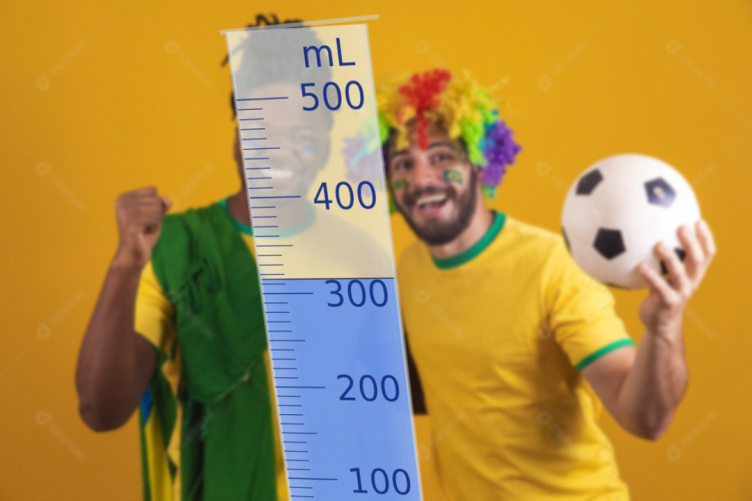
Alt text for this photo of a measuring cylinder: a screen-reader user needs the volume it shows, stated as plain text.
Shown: 315 mL
